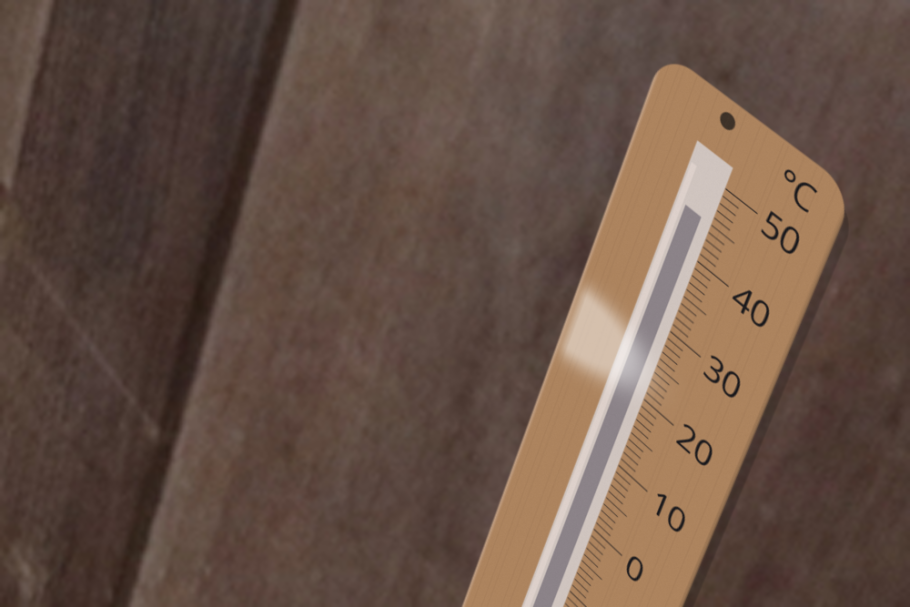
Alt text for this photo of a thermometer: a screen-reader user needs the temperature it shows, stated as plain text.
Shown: 45 °C
